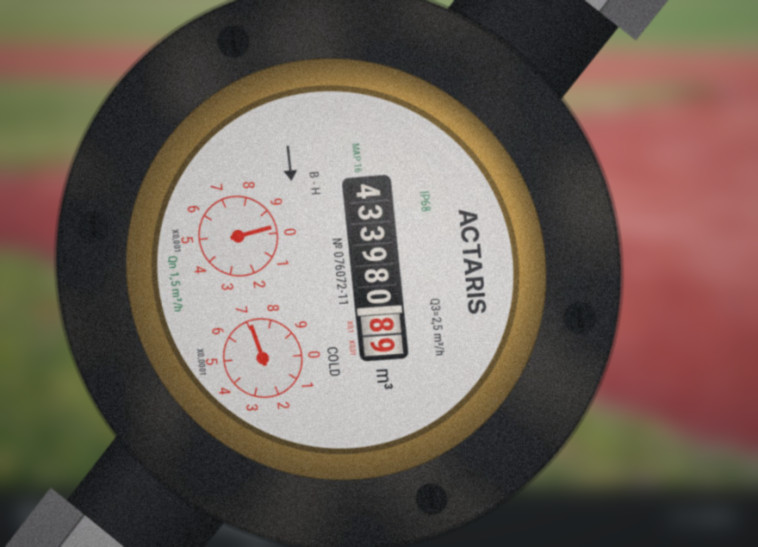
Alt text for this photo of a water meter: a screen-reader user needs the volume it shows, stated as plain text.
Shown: 433980.8897 m³
